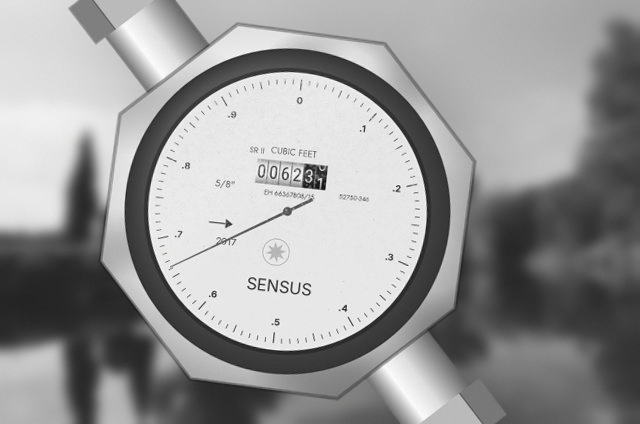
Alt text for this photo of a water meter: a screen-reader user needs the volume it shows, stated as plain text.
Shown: 6230.66 ft³
